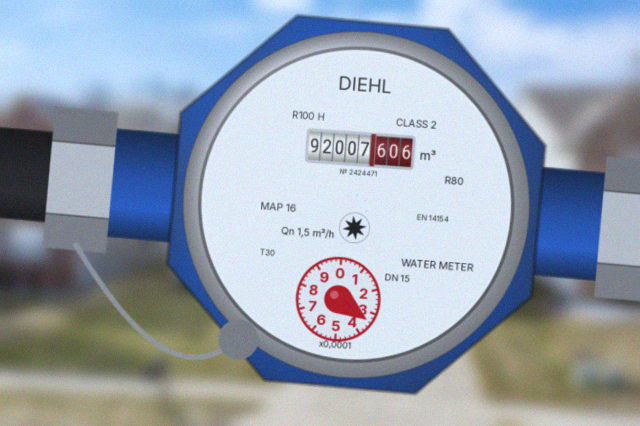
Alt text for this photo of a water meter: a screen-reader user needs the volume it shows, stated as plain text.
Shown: 92007.6063 m³
